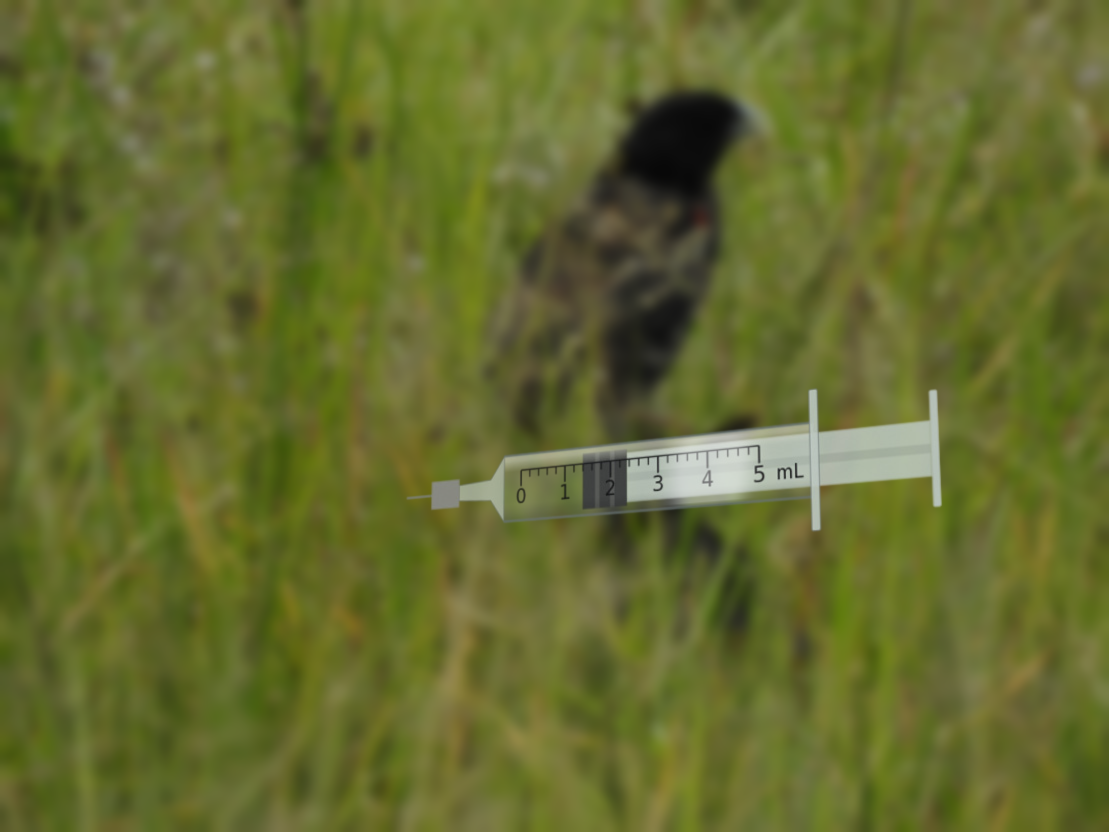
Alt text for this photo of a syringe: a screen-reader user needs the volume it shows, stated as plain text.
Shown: 1.4 mL
